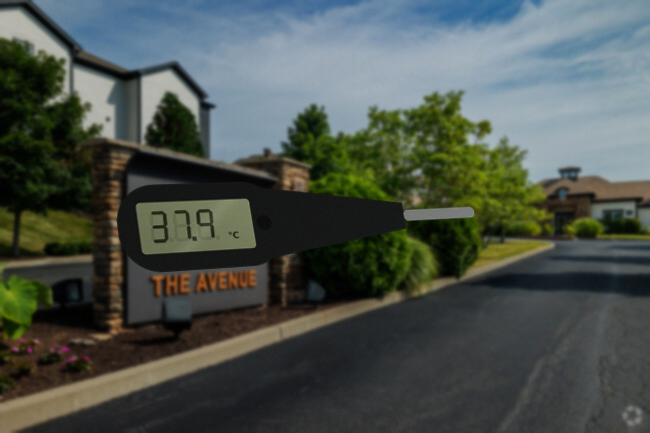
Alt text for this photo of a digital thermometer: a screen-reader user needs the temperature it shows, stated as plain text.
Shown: 37.9 °C
